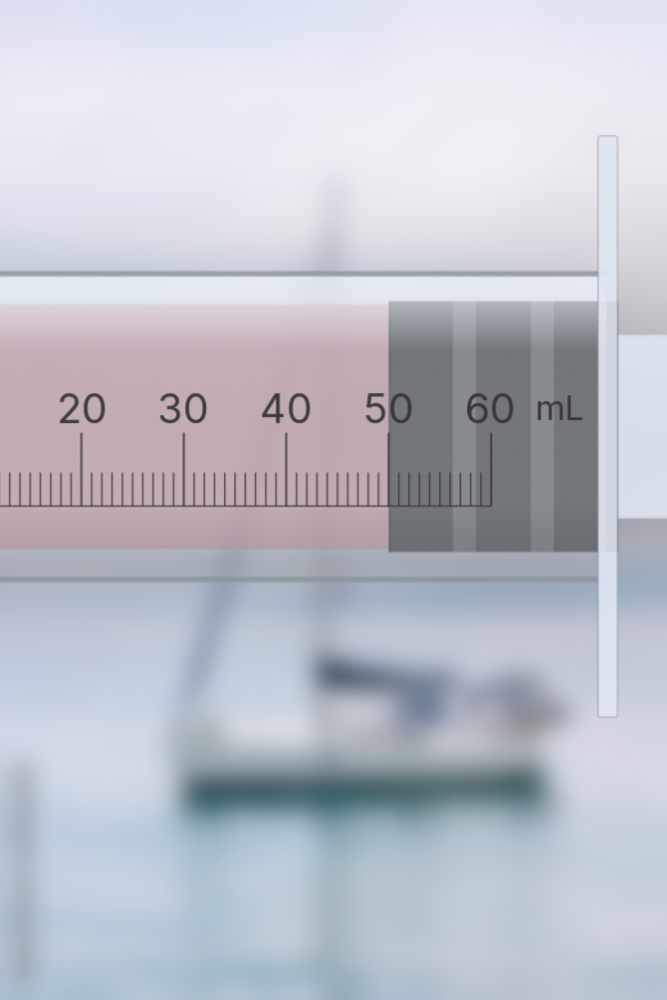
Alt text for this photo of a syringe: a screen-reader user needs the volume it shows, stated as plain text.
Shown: 50 mL
